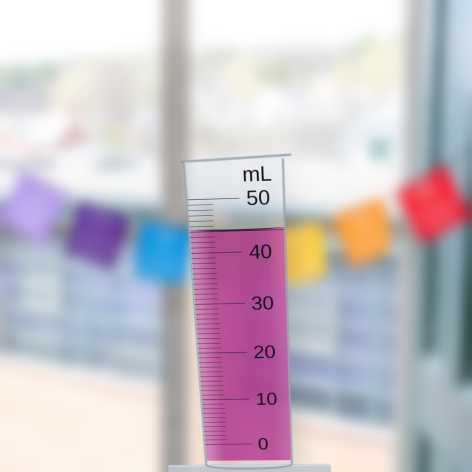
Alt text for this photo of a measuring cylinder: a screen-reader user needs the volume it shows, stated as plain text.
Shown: 44 mL
